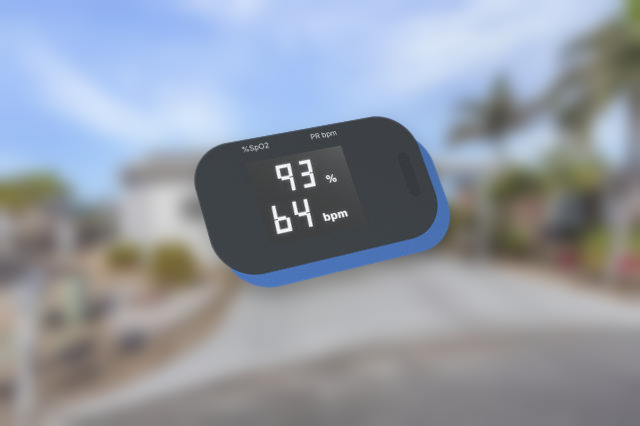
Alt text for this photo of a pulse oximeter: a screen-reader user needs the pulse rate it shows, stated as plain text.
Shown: 64 bpm
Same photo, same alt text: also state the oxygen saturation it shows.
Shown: 93 %
